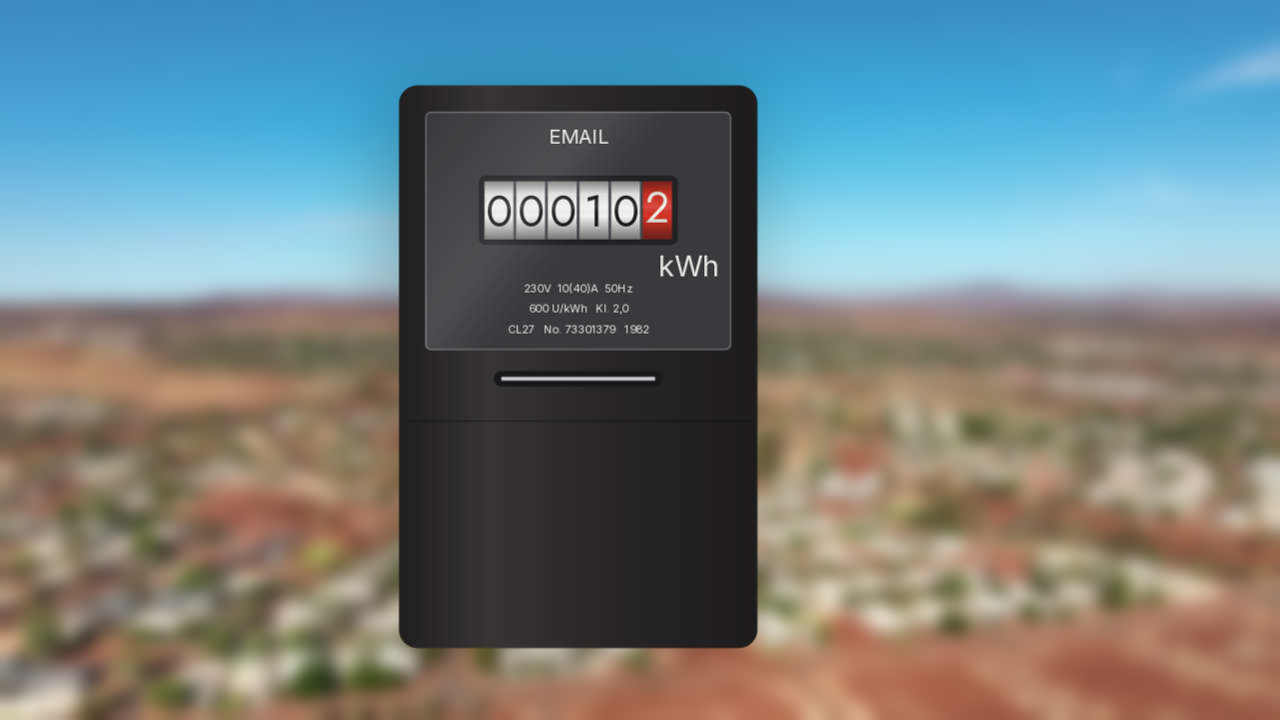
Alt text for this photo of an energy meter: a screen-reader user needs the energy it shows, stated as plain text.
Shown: 10.2 kWh
